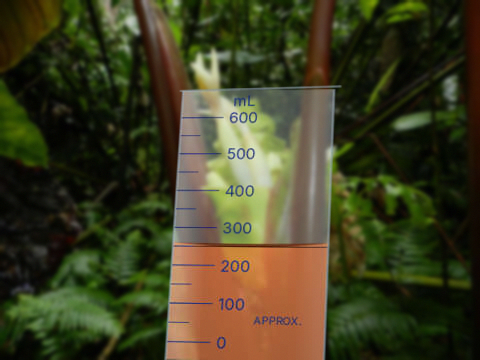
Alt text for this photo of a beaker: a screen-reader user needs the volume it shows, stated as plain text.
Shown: 250 mL
